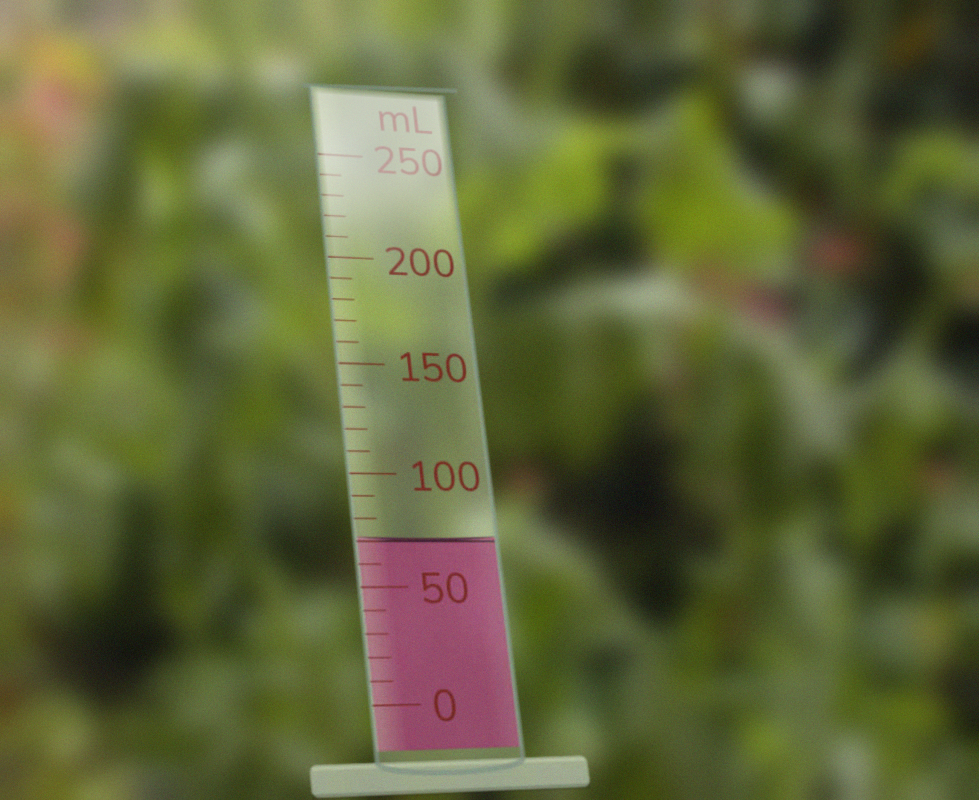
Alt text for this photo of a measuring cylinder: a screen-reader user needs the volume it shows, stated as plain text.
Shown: 70 mL
